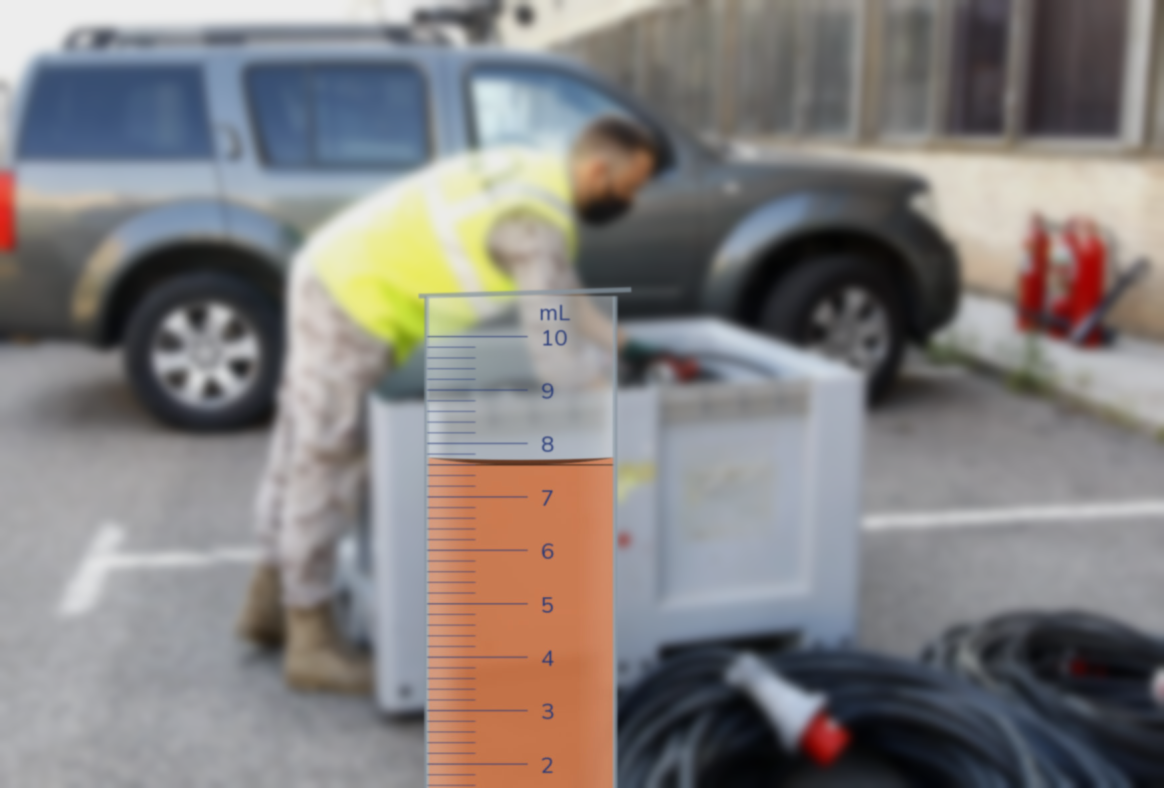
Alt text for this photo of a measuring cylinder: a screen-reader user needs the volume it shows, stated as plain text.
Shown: 7.6 mL
